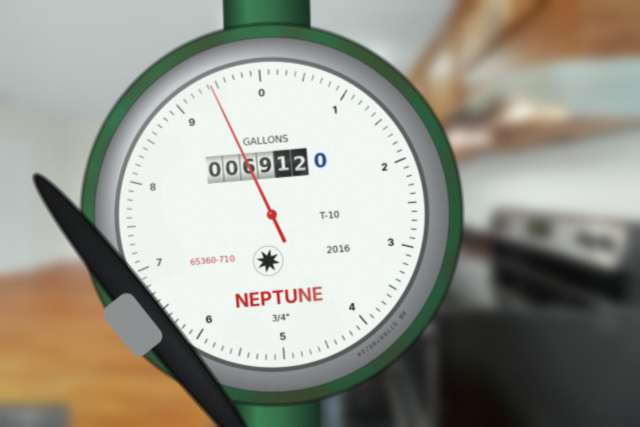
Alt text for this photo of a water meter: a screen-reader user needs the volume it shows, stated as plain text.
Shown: 69119.4 gal
